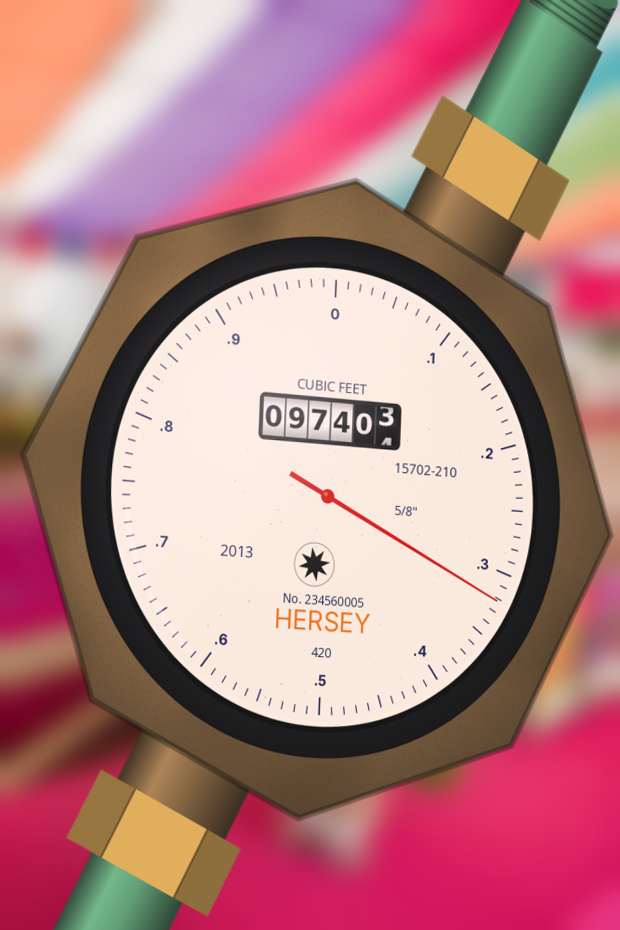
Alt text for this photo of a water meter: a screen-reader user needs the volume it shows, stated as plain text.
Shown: 97403.32 ft³
